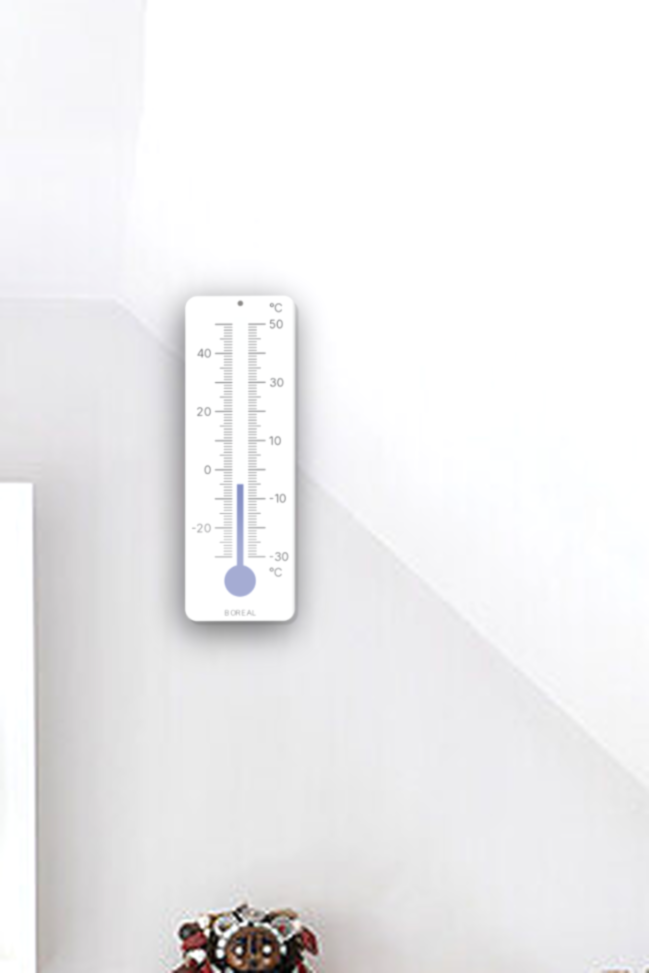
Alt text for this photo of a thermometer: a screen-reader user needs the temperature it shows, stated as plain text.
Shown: -5 °C
